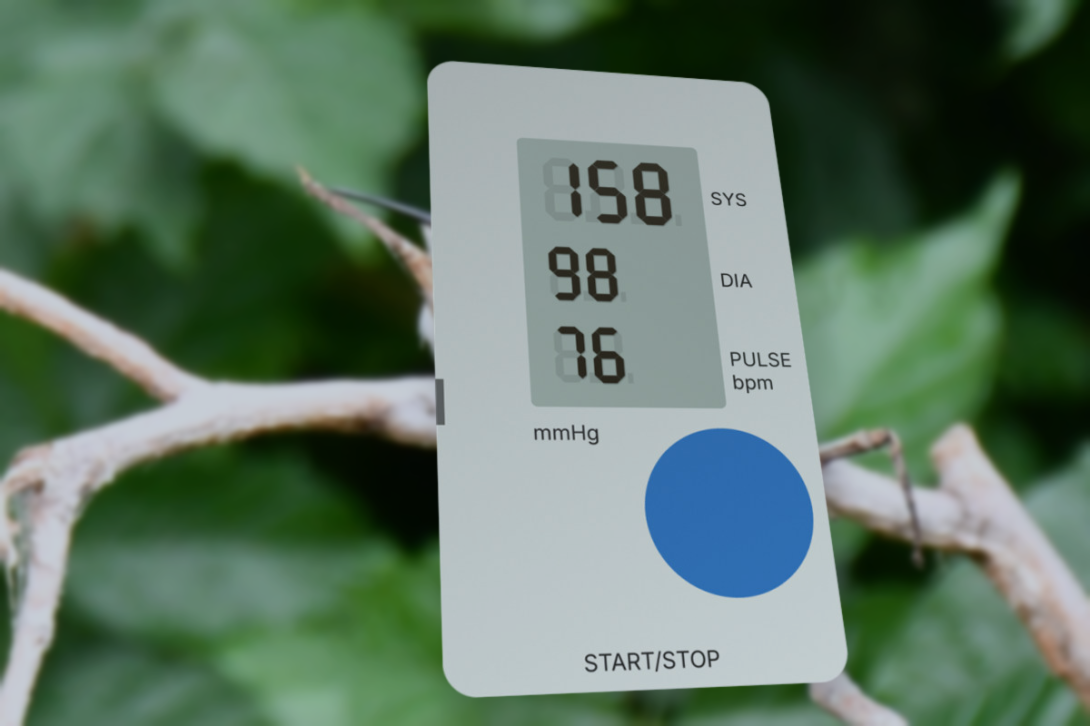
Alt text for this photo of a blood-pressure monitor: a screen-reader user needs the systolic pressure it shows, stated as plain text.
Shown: 158 mmHg
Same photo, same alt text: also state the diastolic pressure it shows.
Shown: 98 mmHg
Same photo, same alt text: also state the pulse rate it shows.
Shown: 76 bpm
